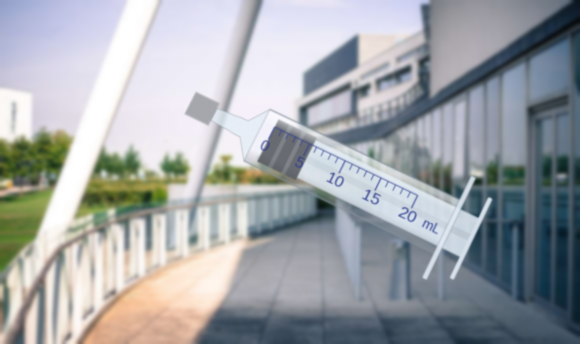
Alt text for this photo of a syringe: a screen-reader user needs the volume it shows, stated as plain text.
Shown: 0 mL
